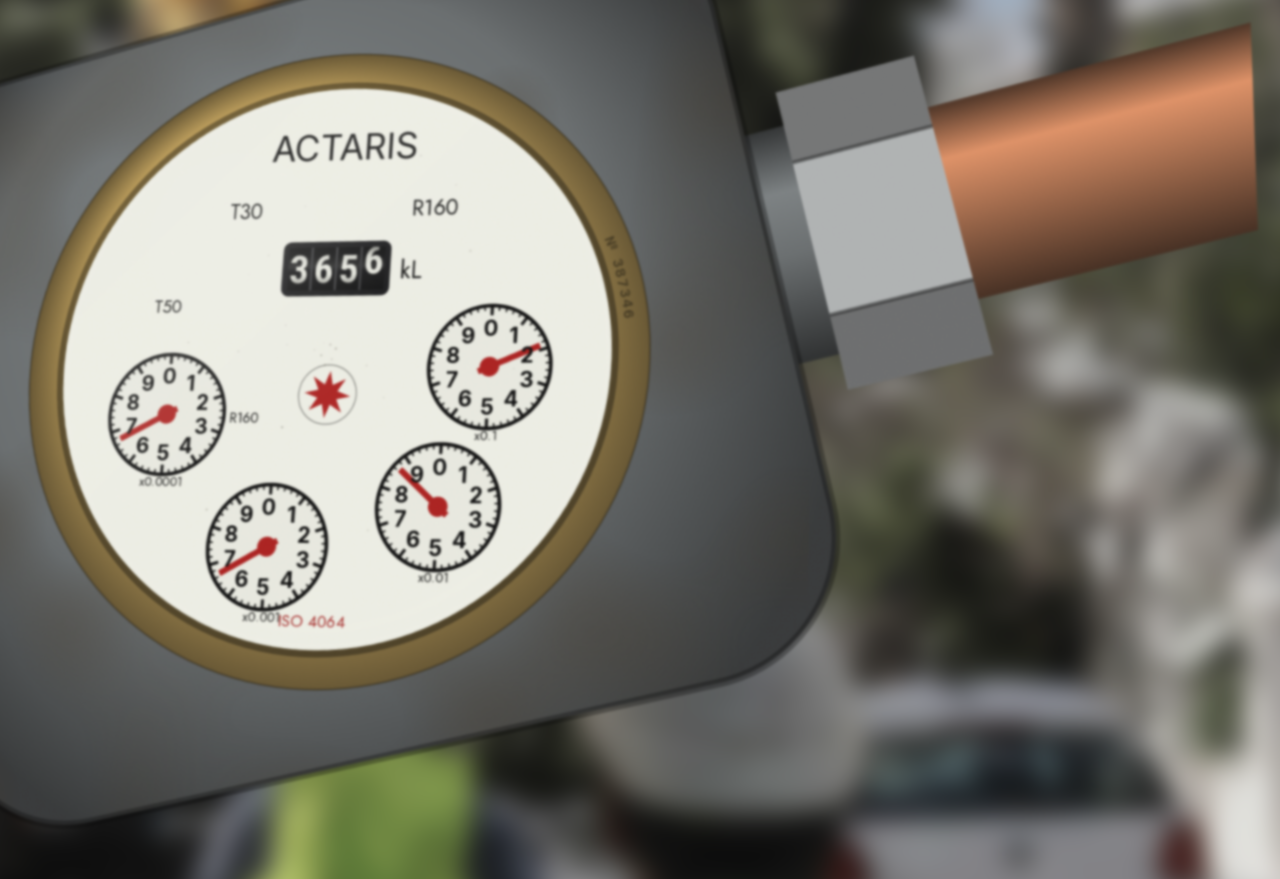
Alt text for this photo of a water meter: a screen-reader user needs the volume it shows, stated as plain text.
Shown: 3656.1866 kL
